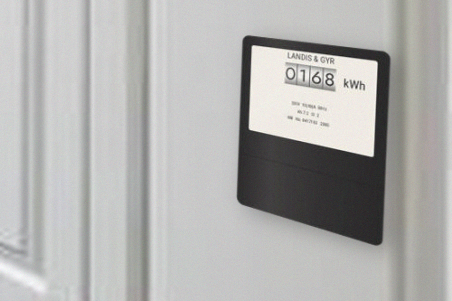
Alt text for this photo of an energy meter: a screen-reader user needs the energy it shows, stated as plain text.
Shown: 168 kWh
